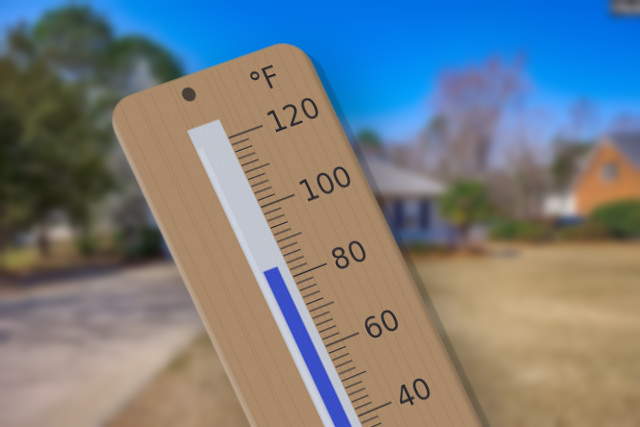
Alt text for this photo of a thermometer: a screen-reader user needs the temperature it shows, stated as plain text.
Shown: 84 °F
